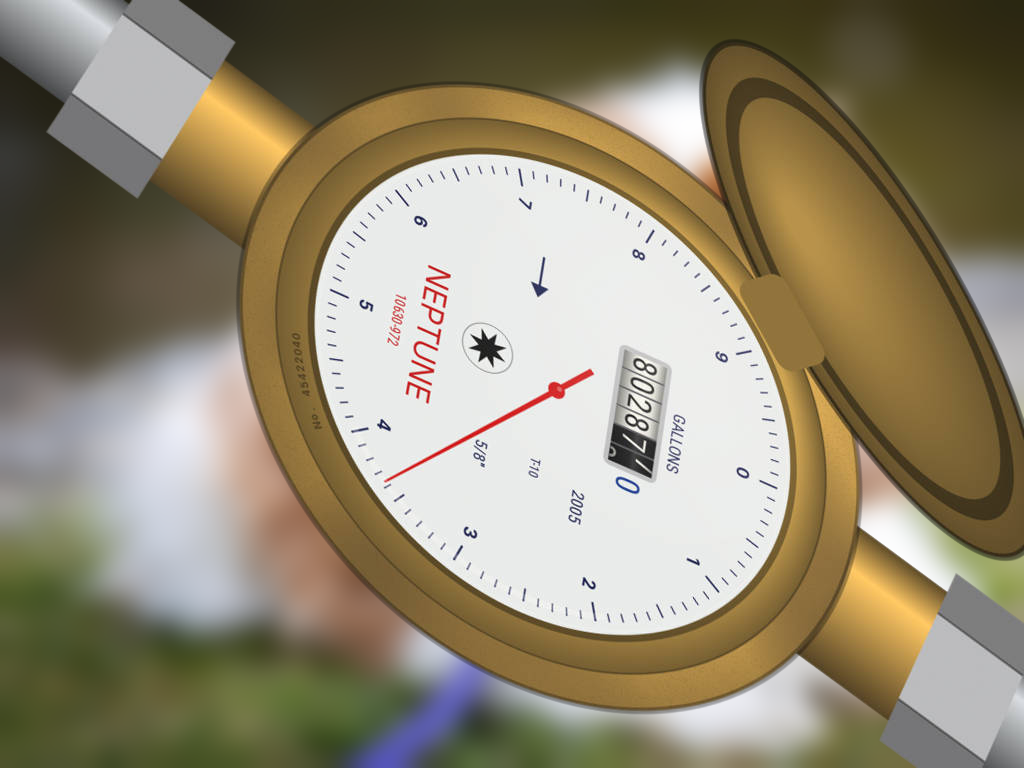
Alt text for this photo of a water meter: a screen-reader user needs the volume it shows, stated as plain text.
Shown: 8028773.6 gal
